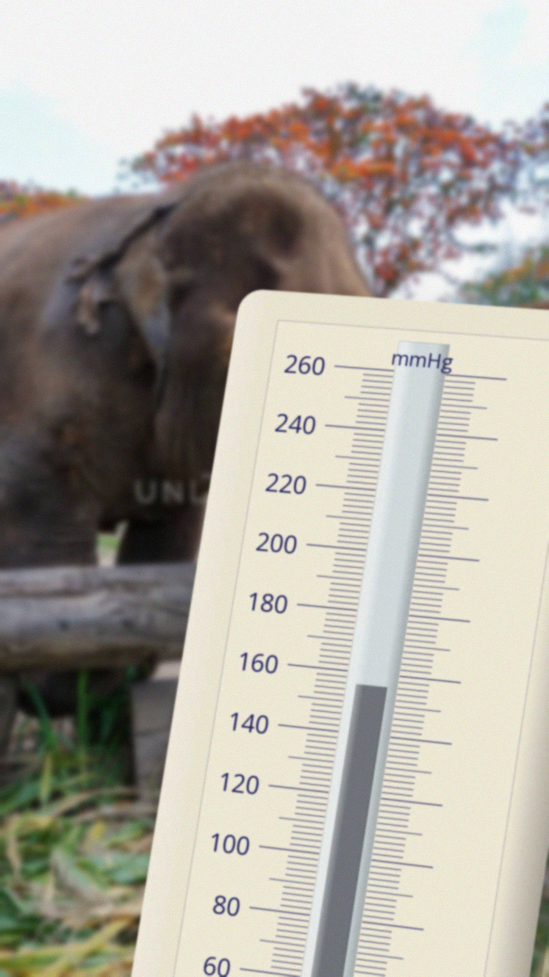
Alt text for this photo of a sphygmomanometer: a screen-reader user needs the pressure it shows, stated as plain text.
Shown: 156 mmHg
